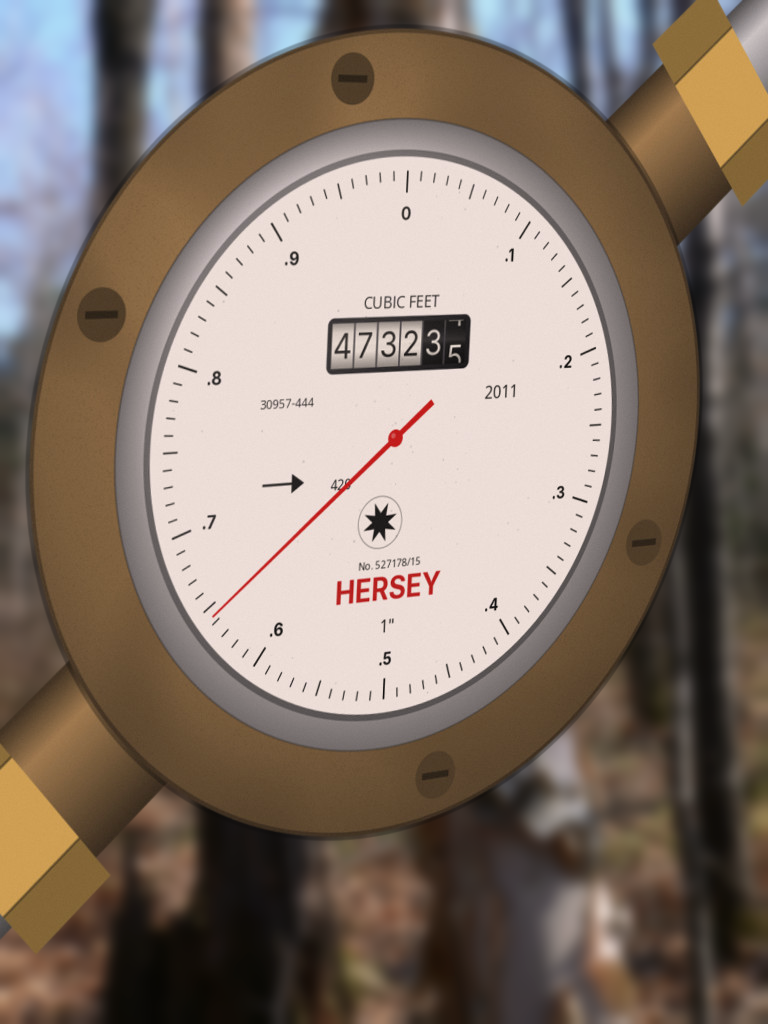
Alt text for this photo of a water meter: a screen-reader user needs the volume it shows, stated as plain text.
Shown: 473234.64 ft³
